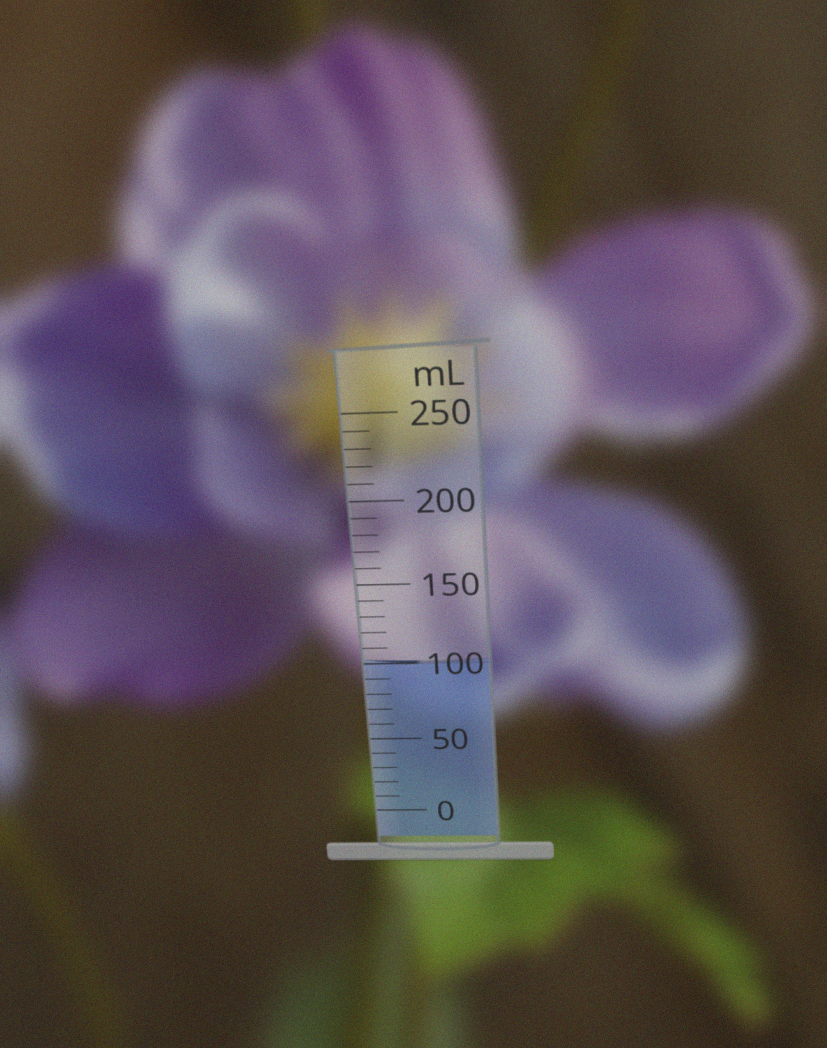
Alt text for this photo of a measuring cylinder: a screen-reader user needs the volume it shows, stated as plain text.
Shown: 100 mL
